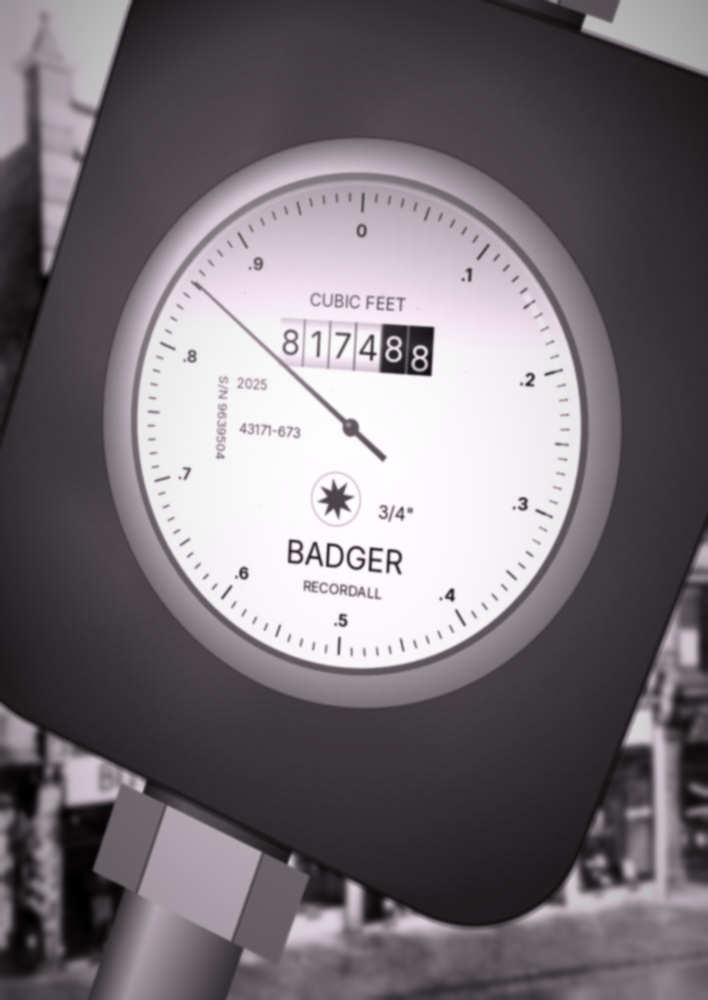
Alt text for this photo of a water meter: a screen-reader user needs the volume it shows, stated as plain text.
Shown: 817487.85 ft³
